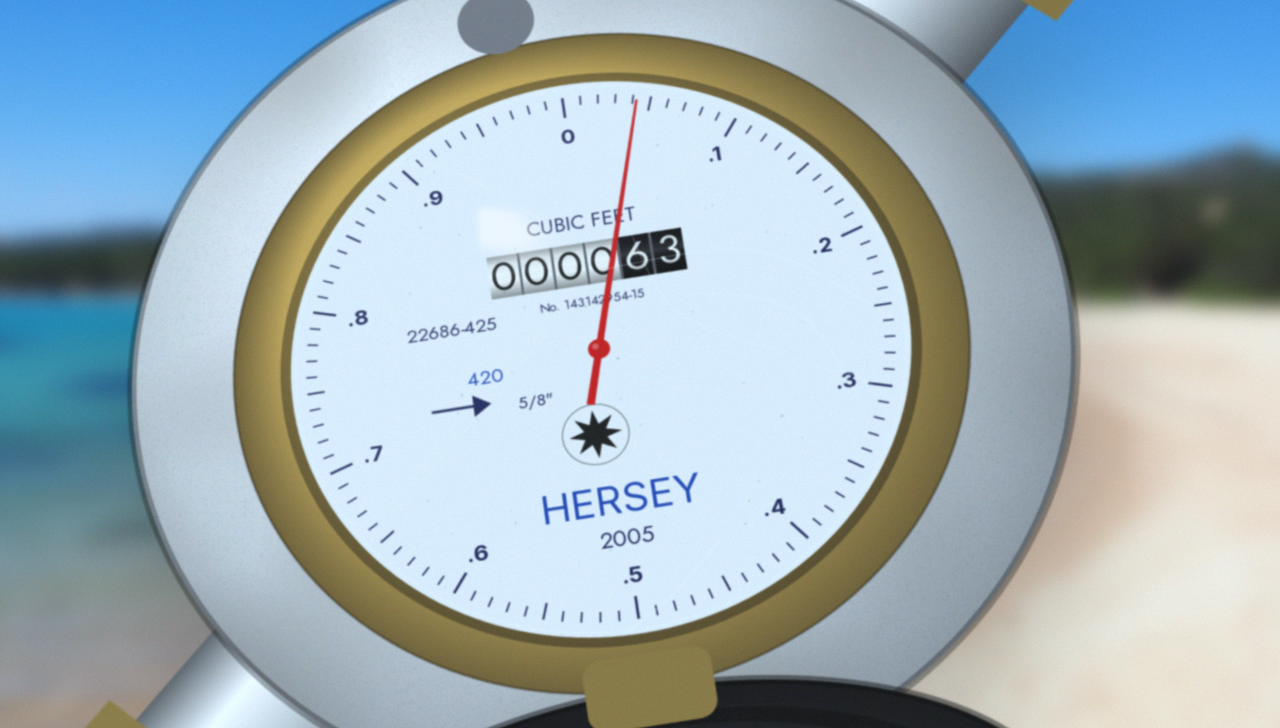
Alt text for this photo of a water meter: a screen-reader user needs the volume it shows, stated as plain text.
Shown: 63.04 ft³
